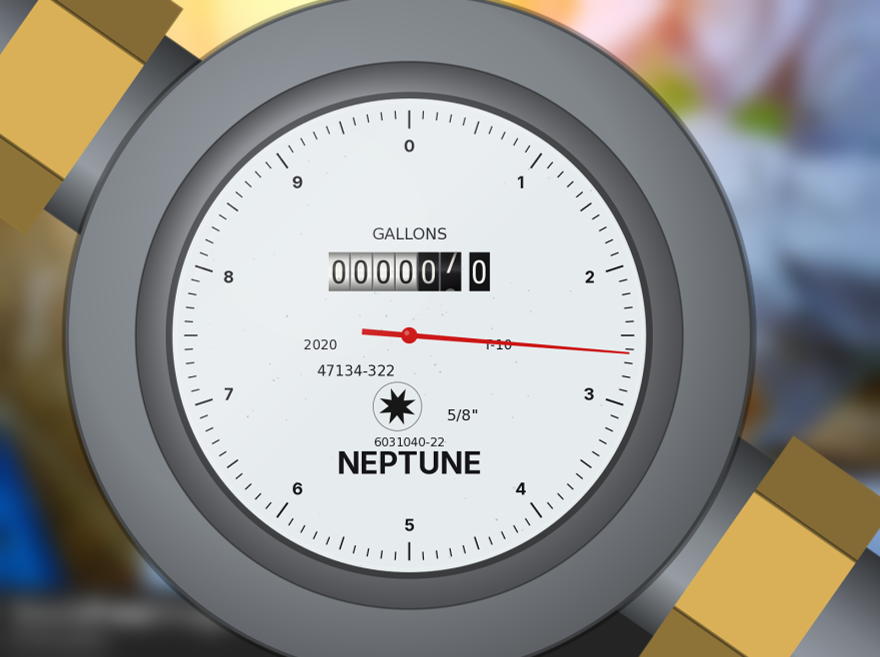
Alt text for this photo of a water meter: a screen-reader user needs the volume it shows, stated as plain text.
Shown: 72.6 gal
